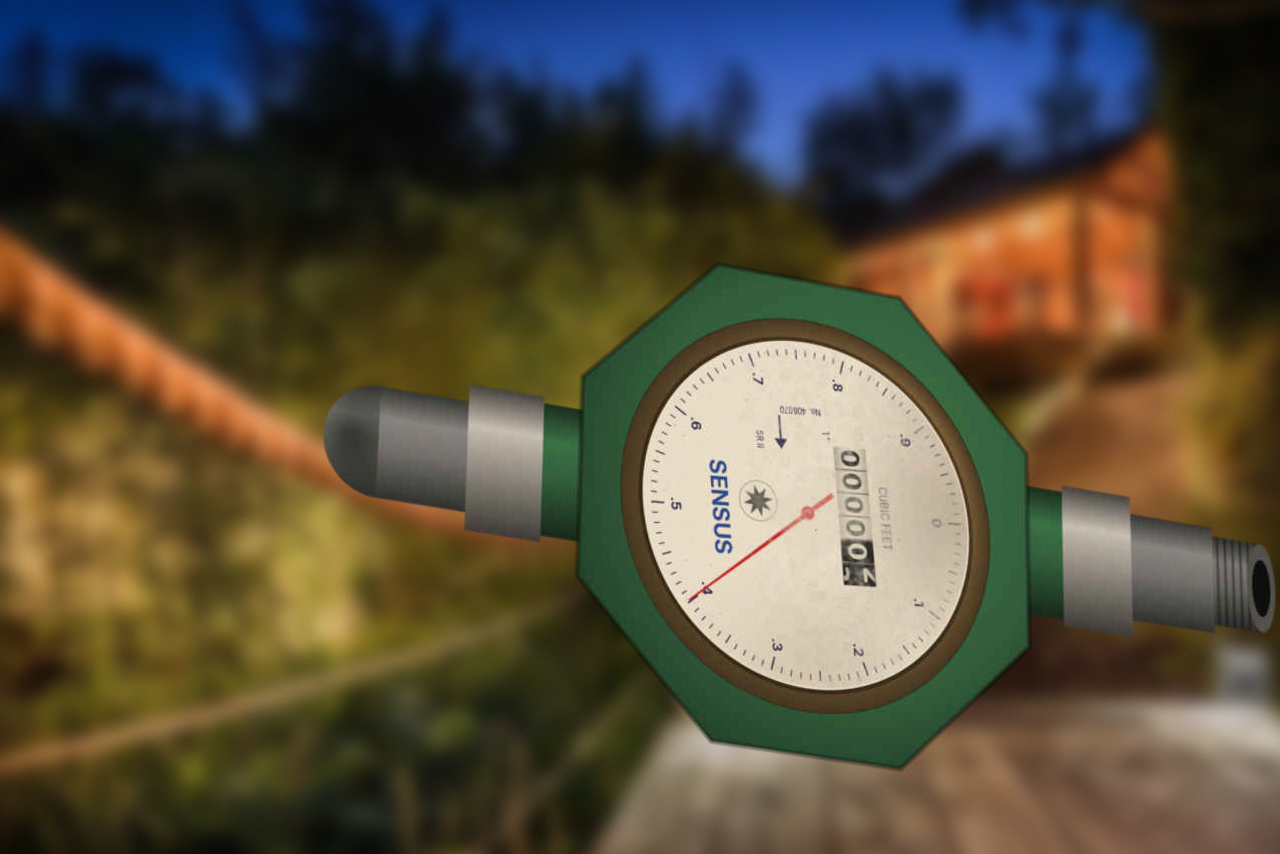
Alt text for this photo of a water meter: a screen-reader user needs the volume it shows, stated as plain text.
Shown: 2.40 ft³
